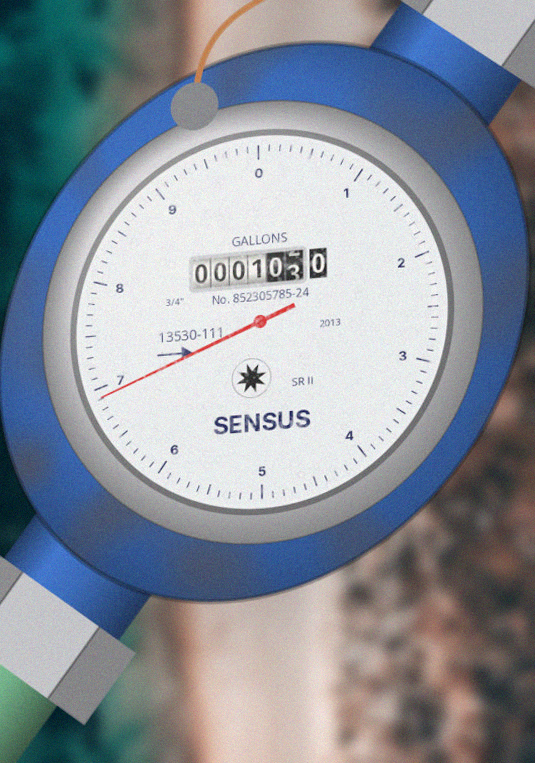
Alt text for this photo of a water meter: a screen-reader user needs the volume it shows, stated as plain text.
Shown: 1026.9 gal
